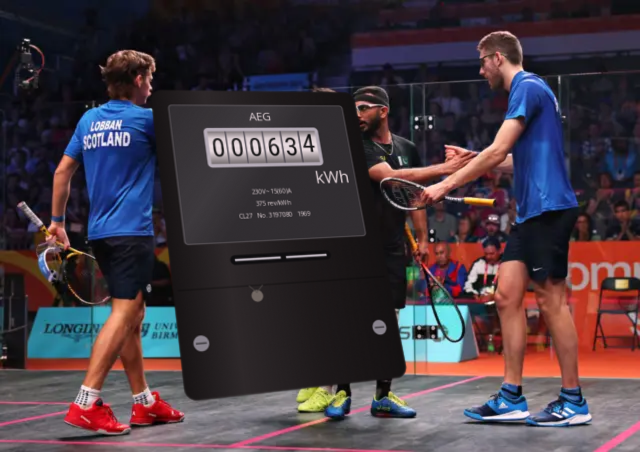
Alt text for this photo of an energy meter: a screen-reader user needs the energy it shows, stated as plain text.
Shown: 634 kWh
